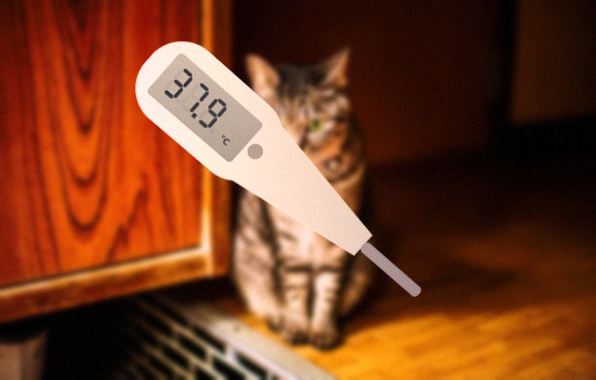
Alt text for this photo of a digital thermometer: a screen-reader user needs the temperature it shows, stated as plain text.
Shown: 37.9 °C
